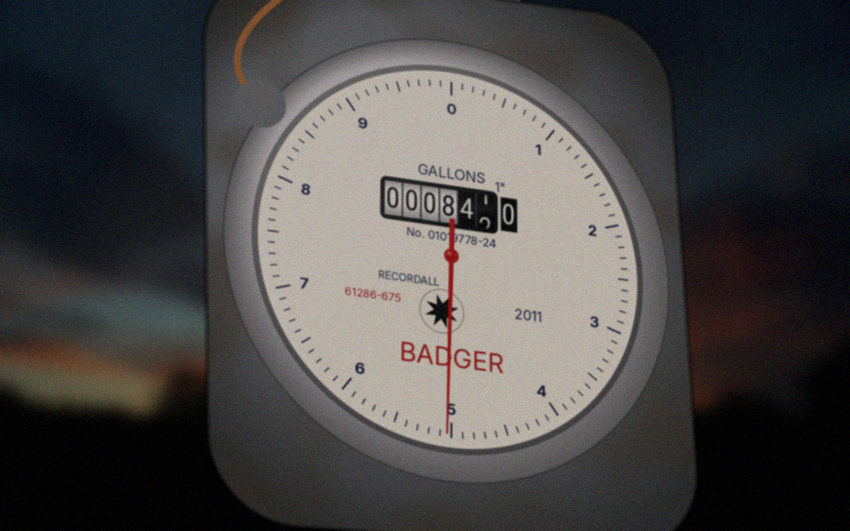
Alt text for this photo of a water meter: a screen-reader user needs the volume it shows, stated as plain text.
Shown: 8415.0 gal
